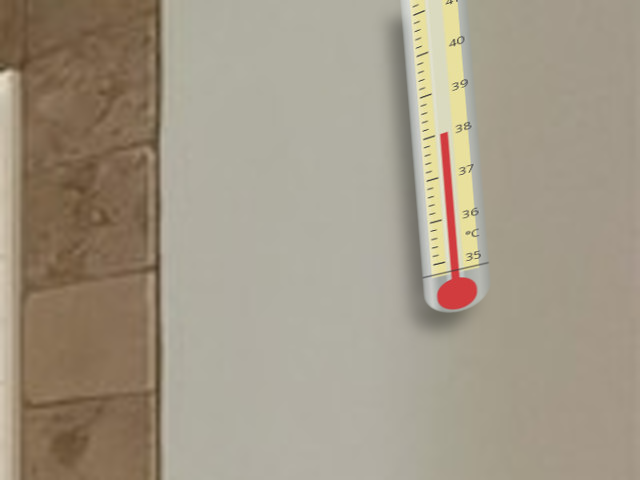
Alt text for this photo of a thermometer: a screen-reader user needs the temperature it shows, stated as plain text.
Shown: 38 °C
